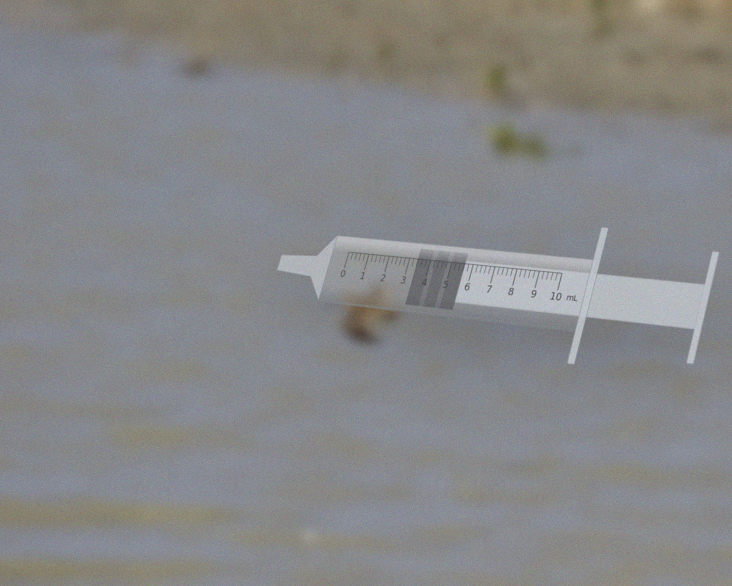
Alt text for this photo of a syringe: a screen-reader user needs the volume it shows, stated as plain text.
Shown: 3.4 mL
